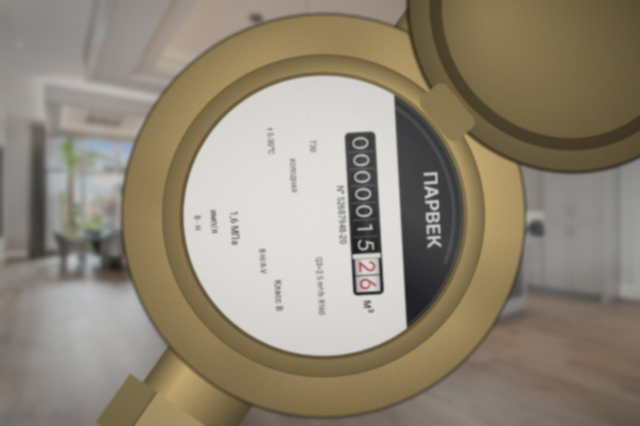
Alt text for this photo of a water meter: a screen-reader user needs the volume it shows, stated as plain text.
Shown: 15.26 m³
